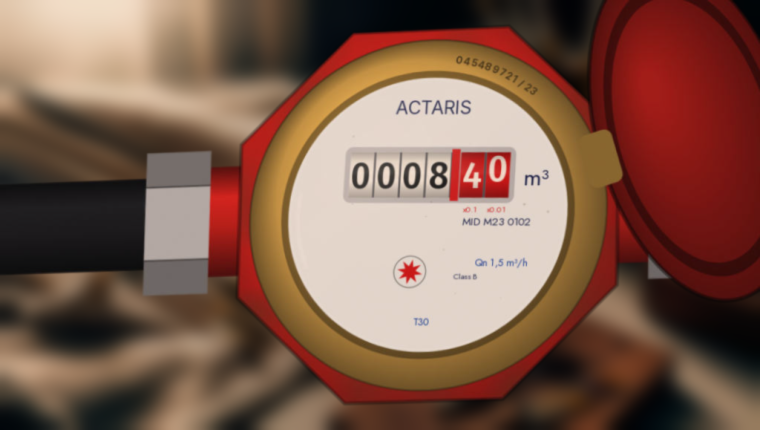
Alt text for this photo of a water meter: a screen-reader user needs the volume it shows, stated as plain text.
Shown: 8.40 m³
